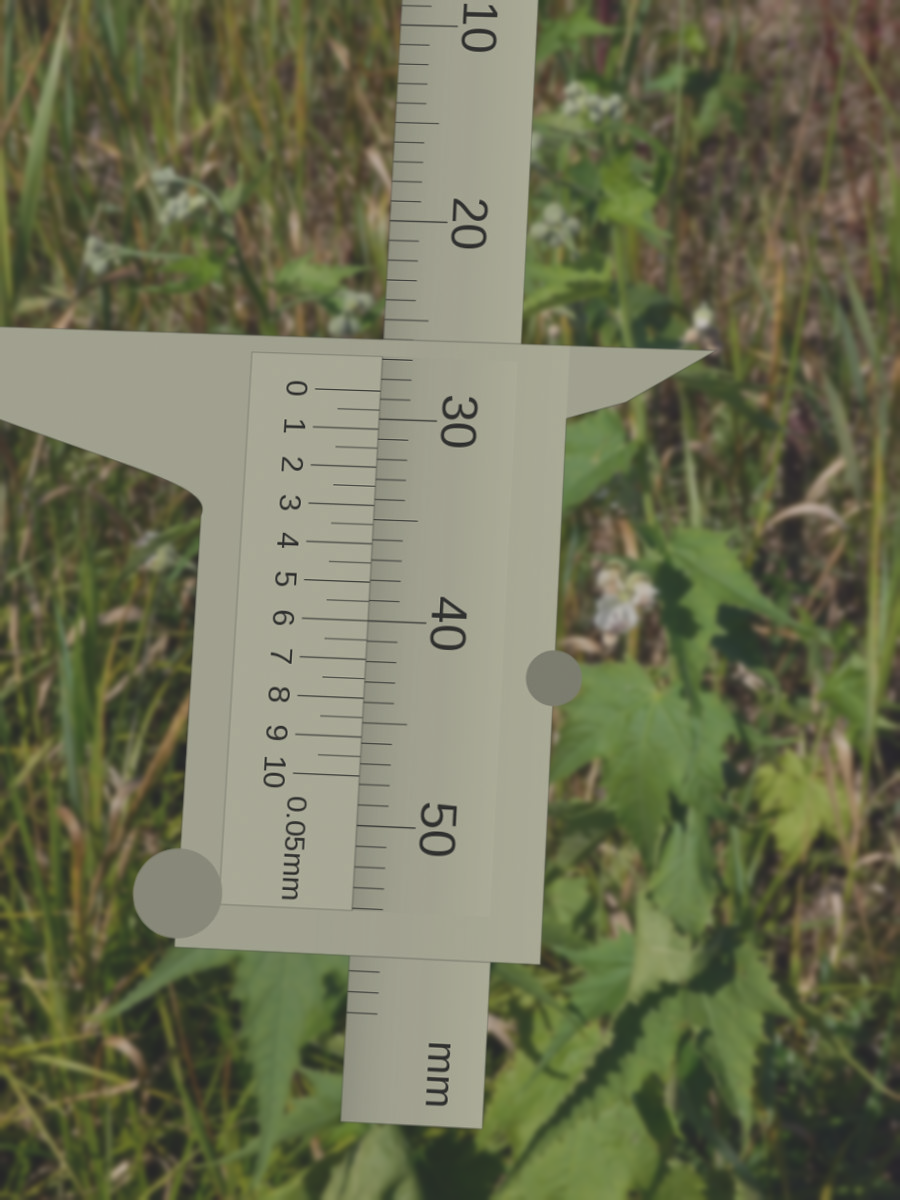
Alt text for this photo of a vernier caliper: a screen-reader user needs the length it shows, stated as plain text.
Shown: 28.6 mm
